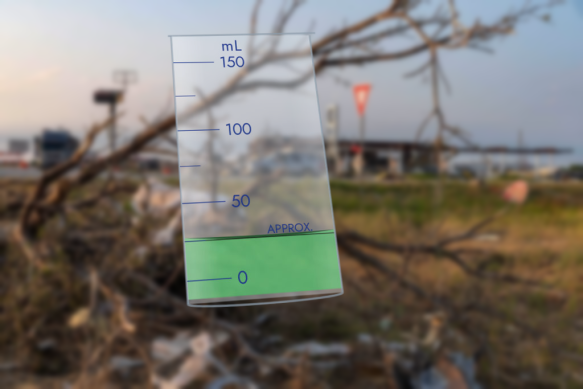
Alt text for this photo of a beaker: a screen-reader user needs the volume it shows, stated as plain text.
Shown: 25 mL
